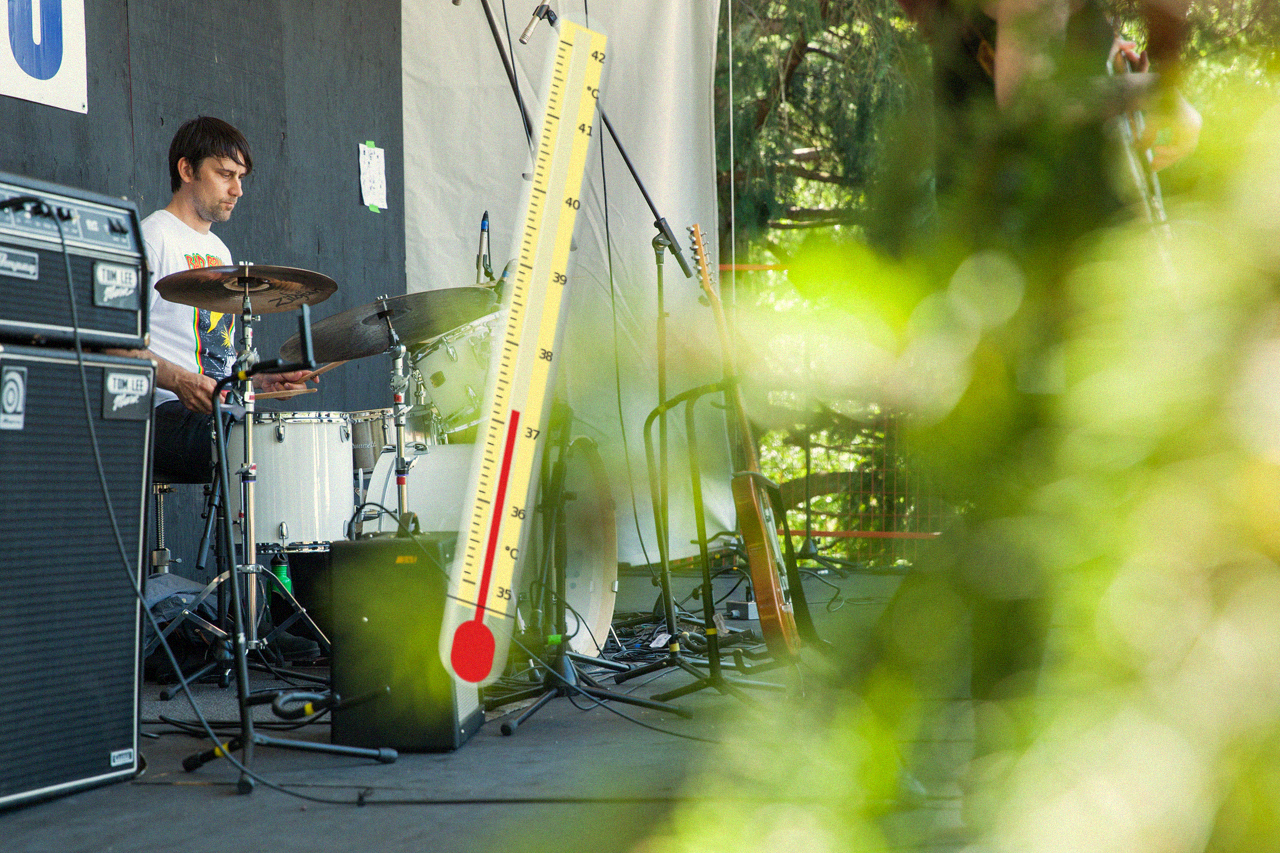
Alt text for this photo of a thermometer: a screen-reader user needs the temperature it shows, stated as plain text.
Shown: 37.2 °C
